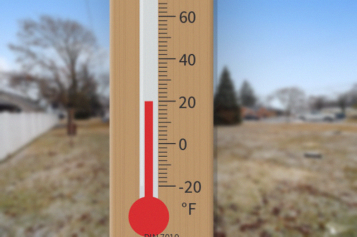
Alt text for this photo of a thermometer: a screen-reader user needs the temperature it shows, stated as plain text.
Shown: 20 °F
